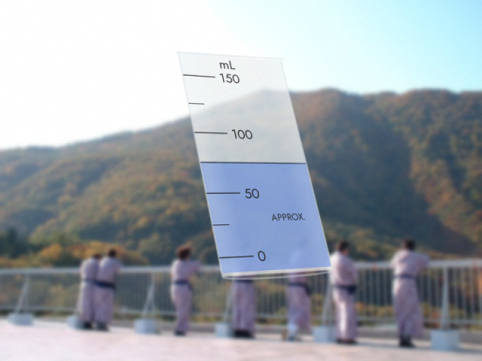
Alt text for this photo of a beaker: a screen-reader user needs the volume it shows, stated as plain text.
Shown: 75 mL
